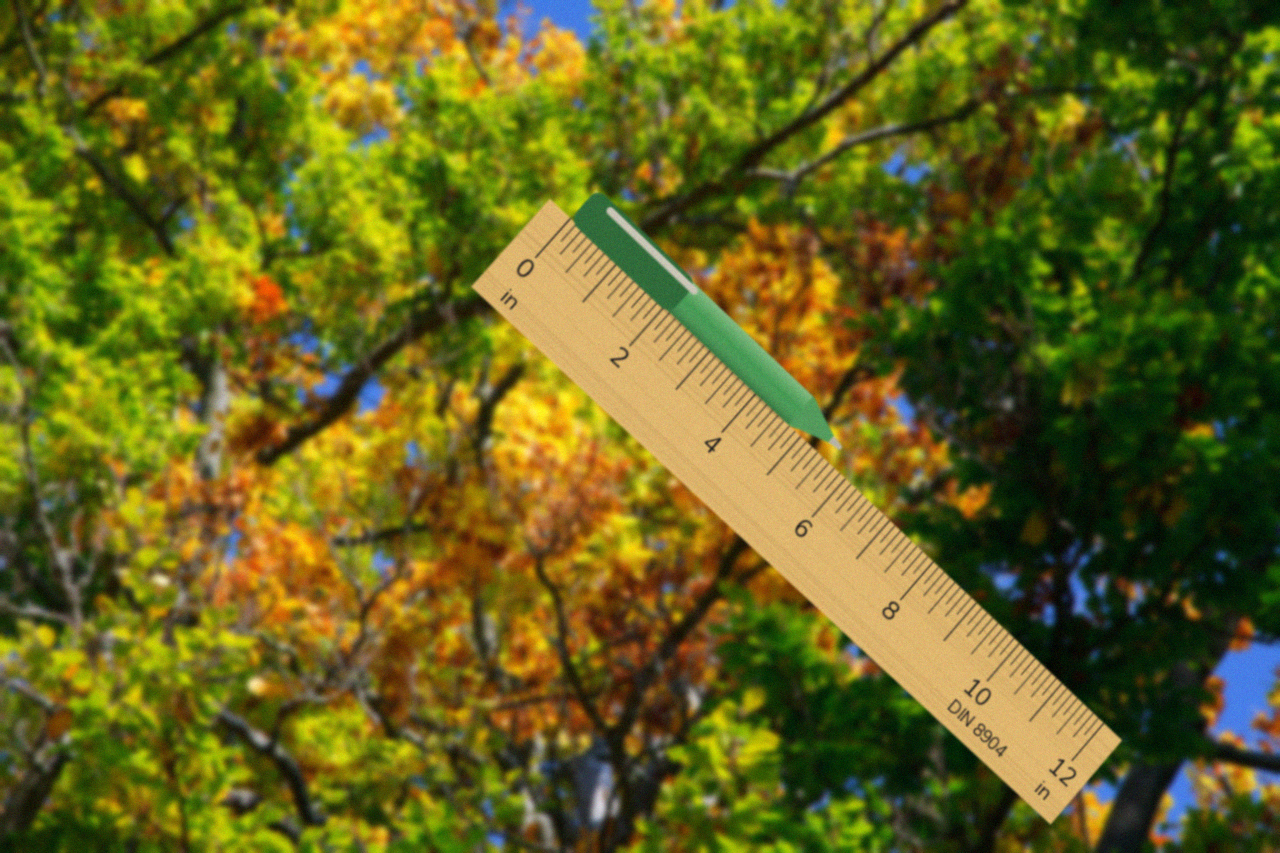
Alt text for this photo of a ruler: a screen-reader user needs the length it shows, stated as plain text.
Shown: 5.625 in
